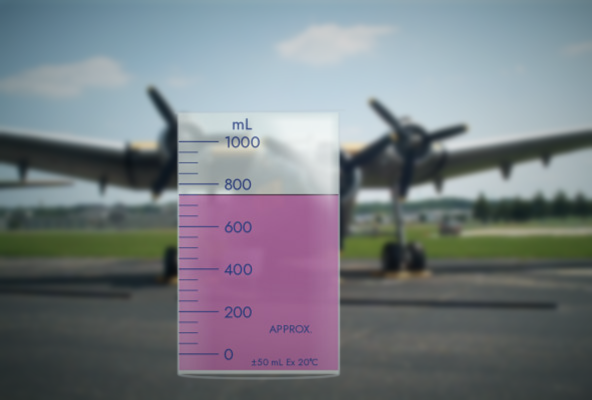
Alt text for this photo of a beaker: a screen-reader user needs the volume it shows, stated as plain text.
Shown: 750 mL
